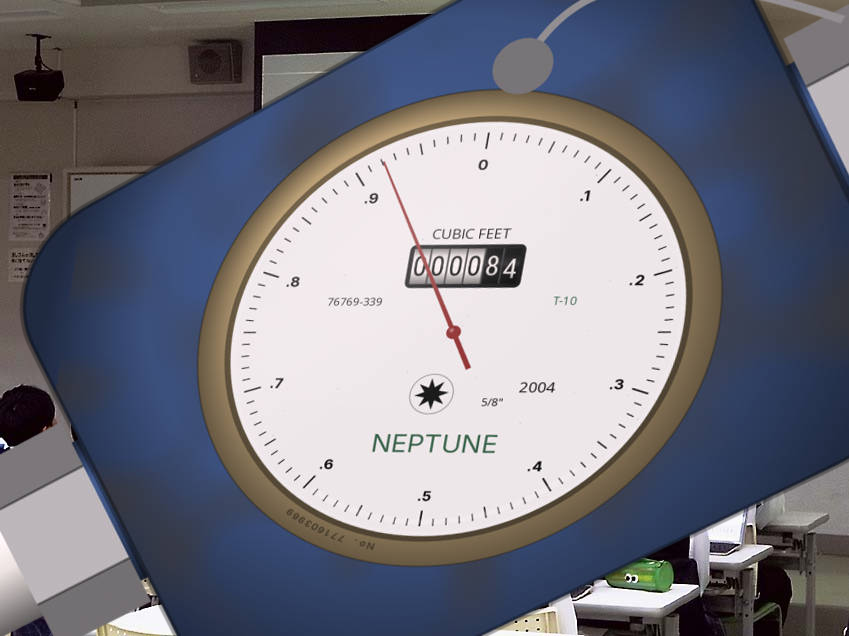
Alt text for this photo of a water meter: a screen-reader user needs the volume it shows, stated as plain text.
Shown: 83.92 ft³
